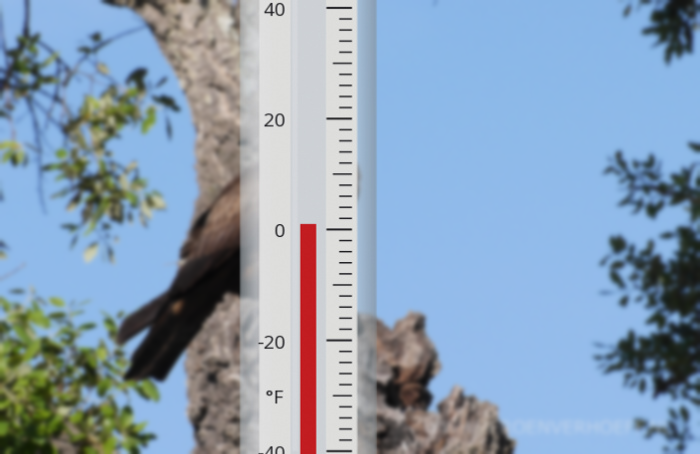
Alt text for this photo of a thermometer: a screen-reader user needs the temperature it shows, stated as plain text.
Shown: 1 °F
